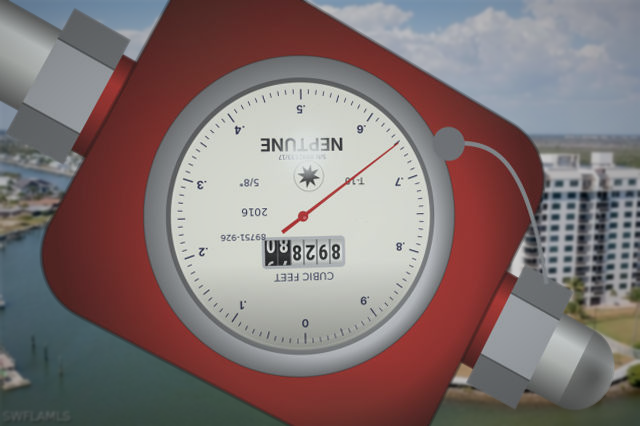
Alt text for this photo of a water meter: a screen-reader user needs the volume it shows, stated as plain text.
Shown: 892879.65 ft³
